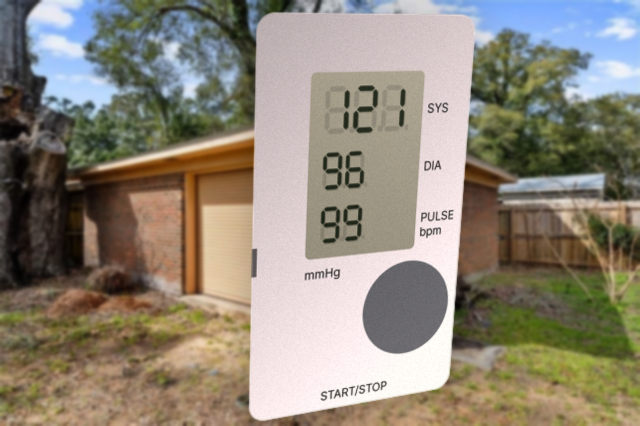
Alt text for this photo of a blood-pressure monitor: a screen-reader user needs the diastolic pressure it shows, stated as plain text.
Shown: 96 mmHg
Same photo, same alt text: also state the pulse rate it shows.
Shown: 99 bpm
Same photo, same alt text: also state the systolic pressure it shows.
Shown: 121 mmHg
